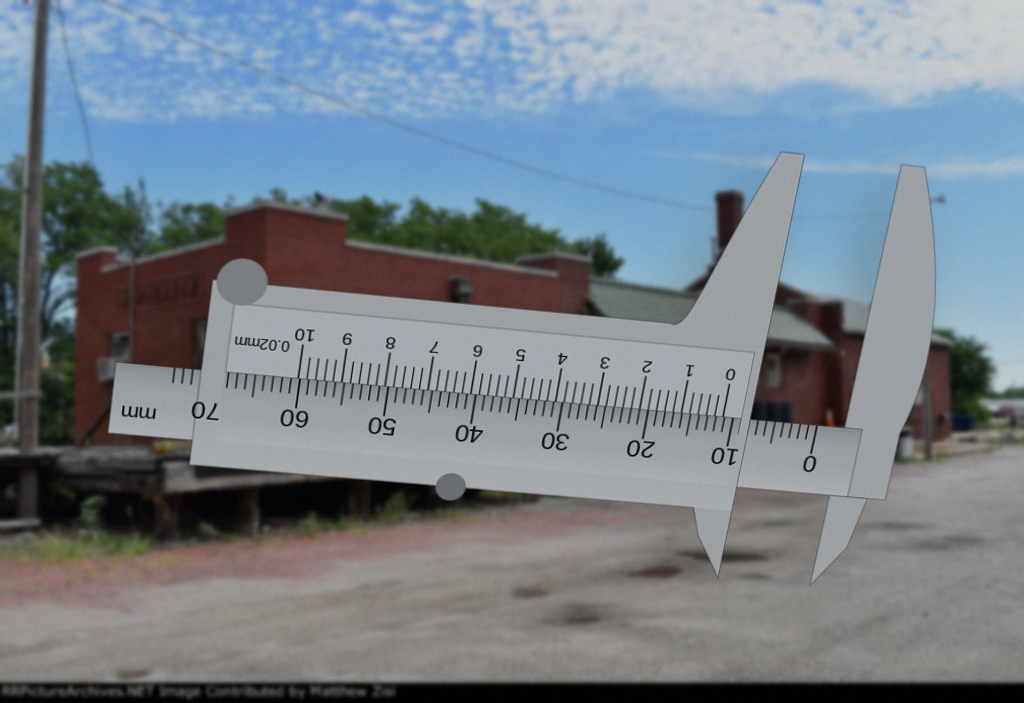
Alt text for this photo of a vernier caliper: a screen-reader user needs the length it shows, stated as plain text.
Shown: 11.2 mm
